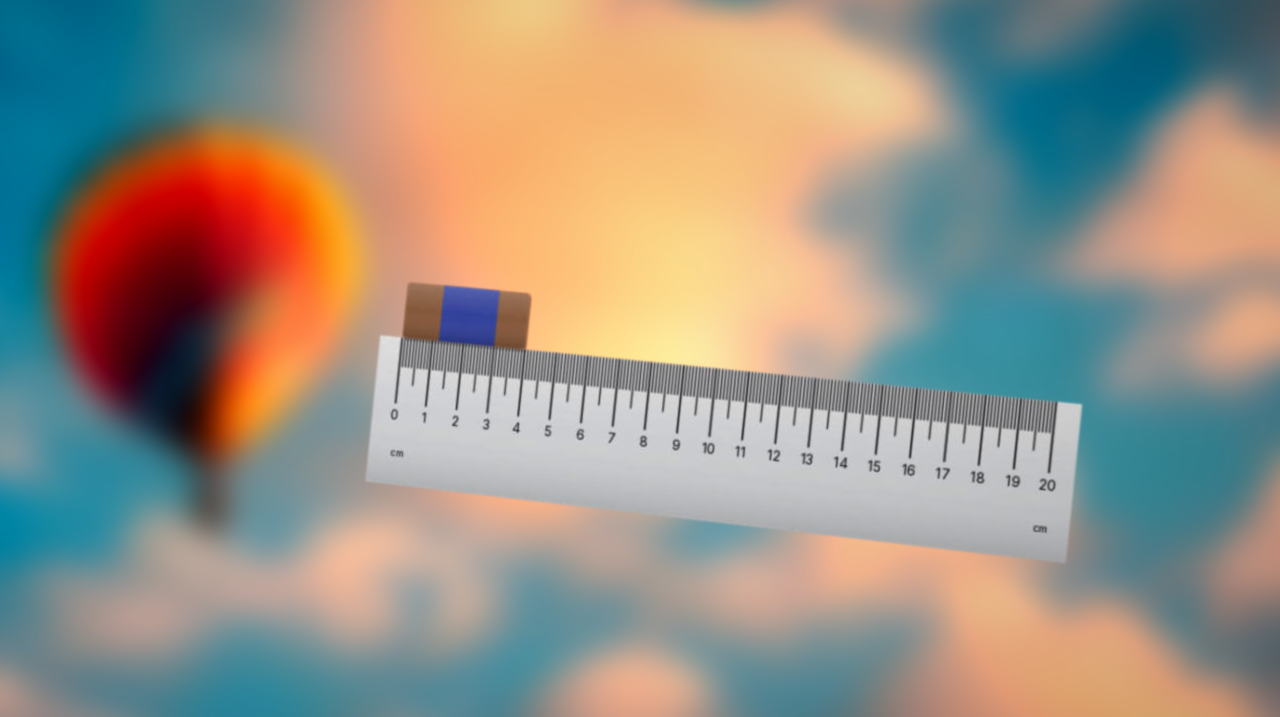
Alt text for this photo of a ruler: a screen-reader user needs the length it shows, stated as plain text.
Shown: 4 cm
